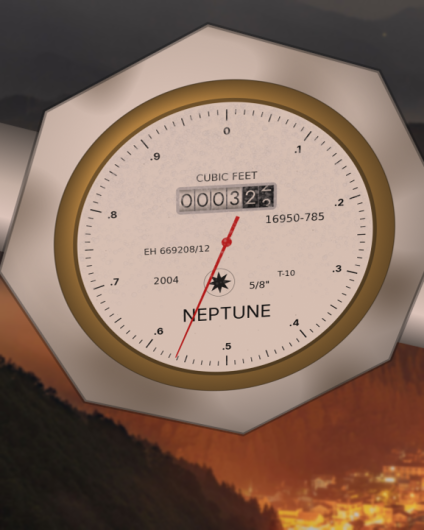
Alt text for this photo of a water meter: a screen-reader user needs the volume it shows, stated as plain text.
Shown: 322.56 ft³
